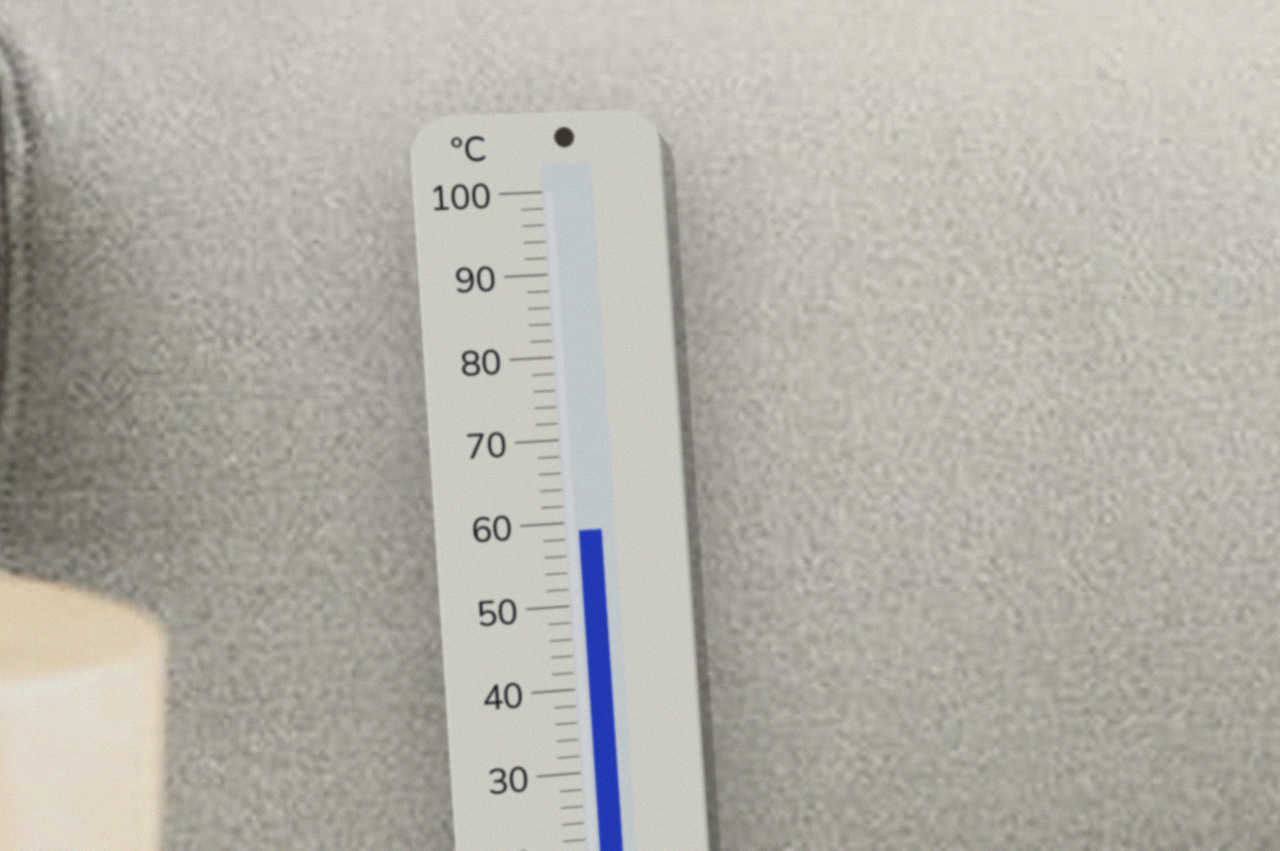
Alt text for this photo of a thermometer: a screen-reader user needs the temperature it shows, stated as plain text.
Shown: 59 °C
